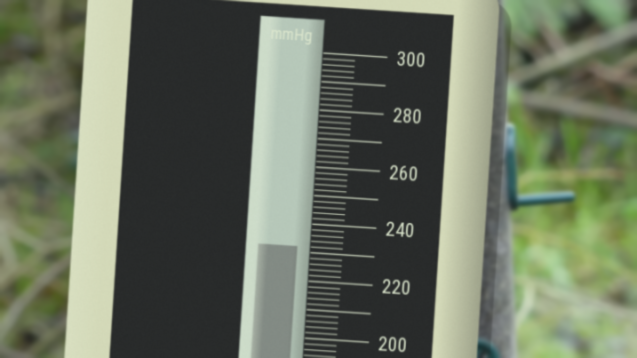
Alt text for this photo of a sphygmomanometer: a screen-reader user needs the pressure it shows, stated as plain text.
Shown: 232 mmHg
